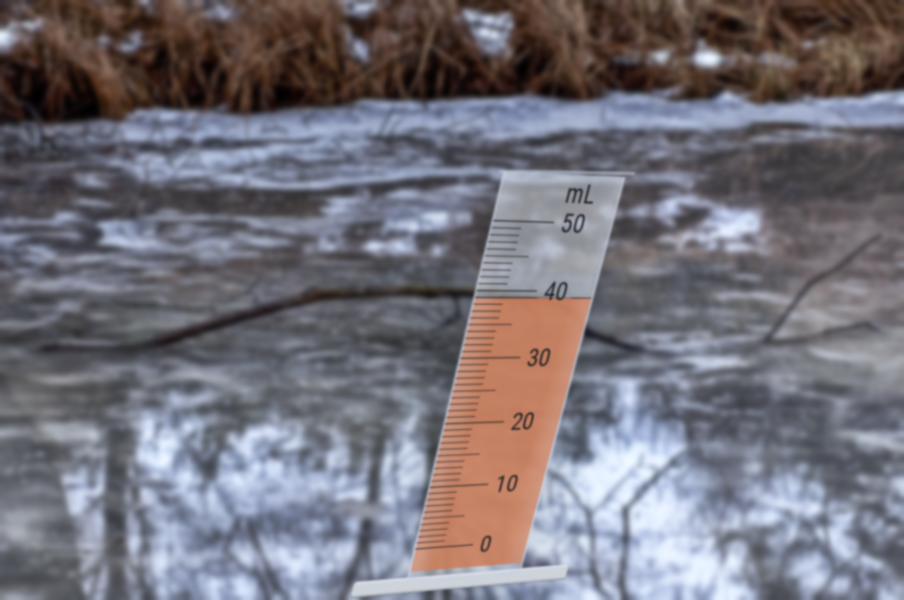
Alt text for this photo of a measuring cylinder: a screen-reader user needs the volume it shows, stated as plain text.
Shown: 39 mL
